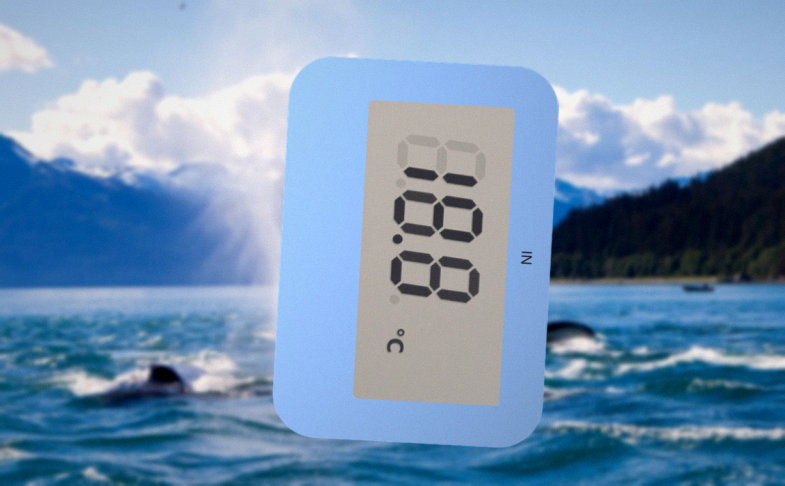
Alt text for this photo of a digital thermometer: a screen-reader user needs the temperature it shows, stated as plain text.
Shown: 18.8 °C
